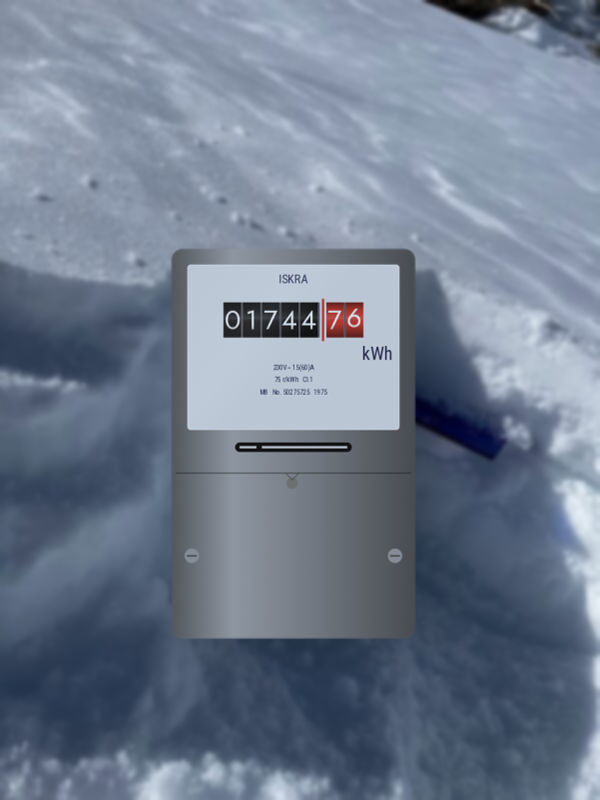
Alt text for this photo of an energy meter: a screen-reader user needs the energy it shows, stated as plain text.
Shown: 1744.76 kWh
